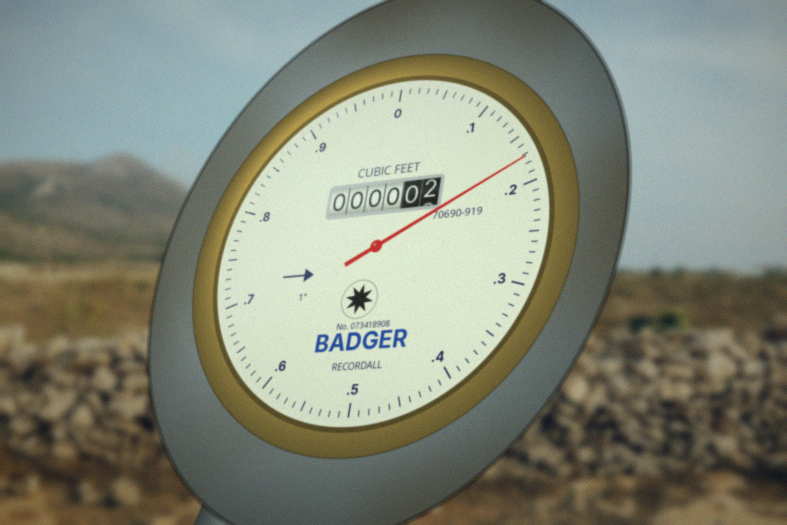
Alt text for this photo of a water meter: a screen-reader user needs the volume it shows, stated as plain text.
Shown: 2.17 ft³
